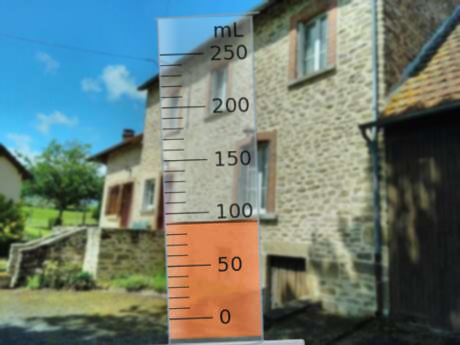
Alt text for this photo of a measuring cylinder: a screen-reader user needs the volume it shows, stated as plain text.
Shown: 90 mL
